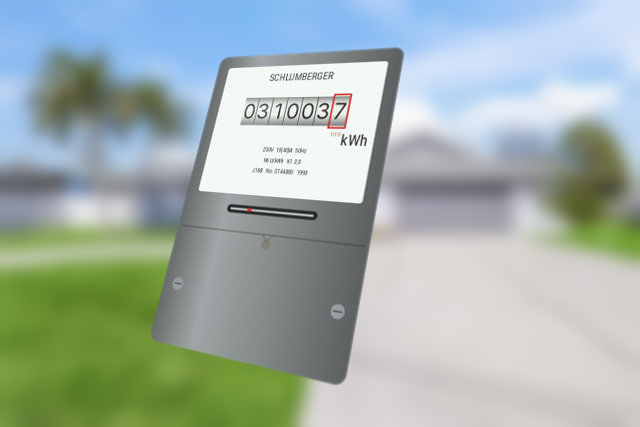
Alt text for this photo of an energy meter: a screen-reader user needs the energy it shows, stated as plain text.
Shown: 31003.7 kWh
